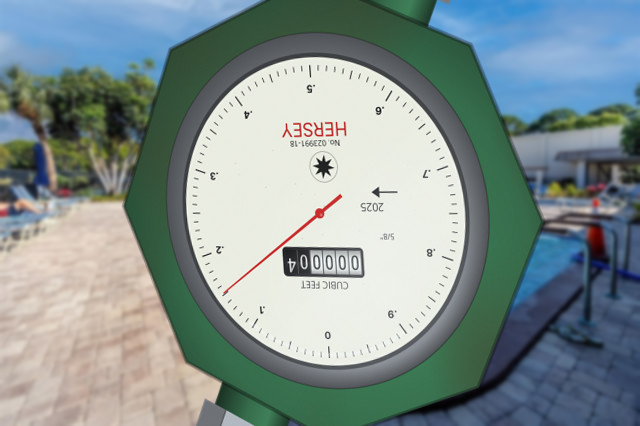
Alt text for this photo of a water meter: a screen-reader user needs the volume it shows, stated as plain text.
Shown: 4.15 ft³
